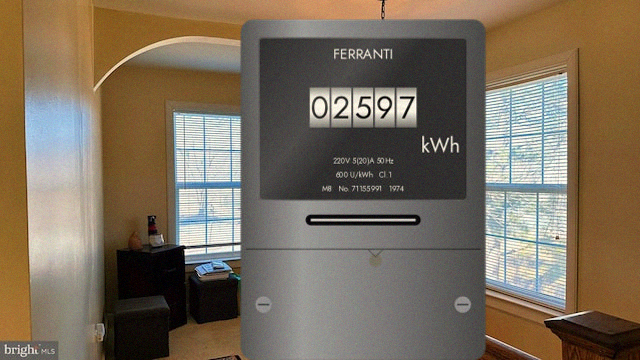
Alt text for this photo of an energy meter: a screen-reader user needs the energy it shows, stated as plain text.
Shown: 2597 kWh
